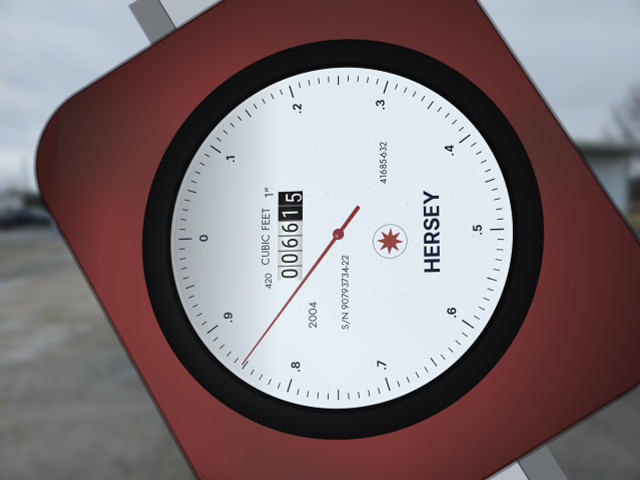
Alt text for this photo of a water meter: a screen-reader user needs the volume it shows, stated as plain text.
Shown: 6614.85 ft³
